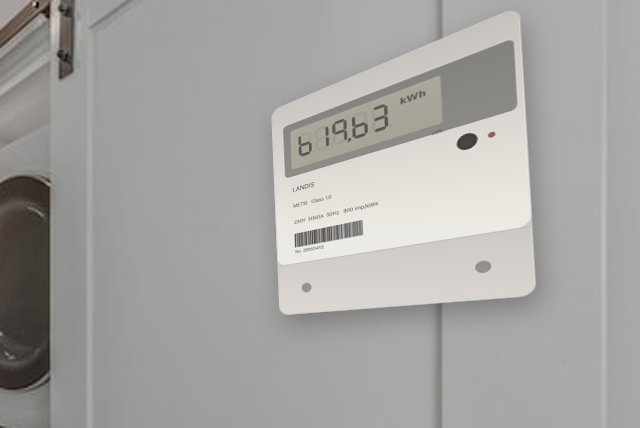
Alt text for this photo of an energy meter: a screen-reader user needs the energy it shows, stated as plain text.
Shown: 619.63 kWh
